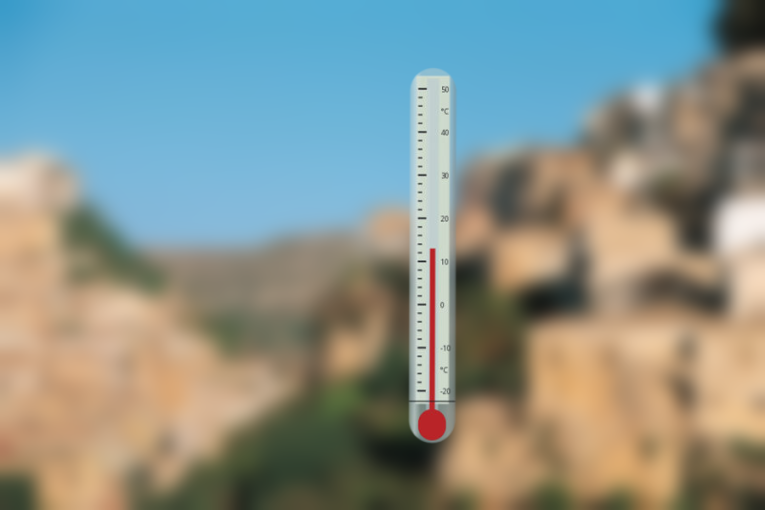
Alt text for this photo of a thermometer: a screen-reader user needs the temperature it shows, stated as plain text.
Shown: 13 °C
